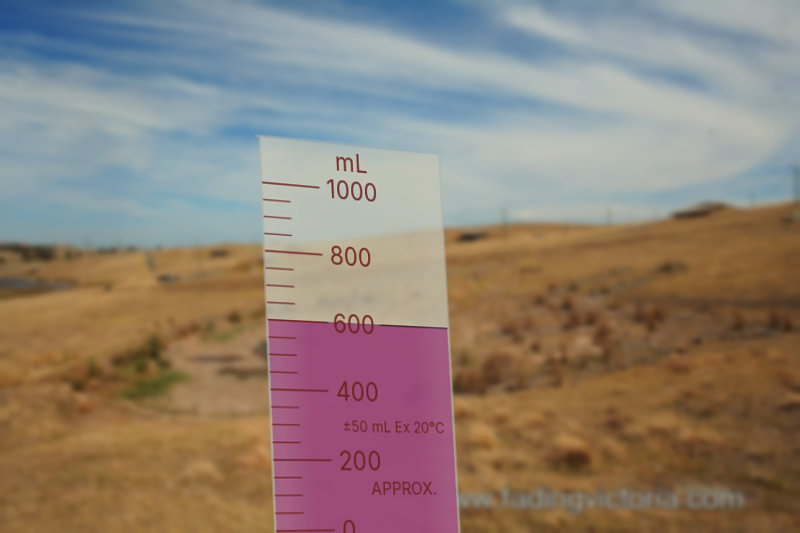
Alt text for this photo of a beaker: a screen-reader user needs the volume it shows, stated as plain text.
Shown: 600 mL
